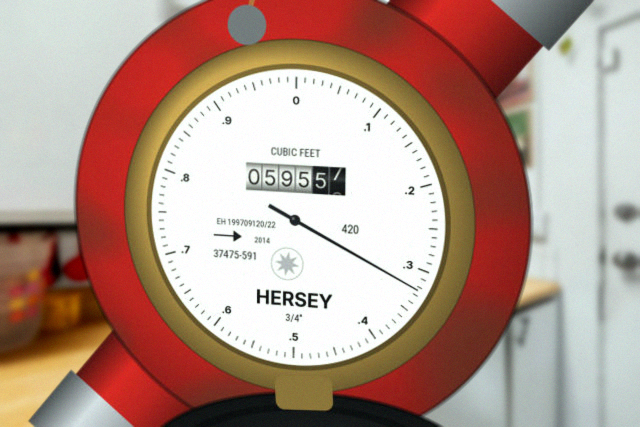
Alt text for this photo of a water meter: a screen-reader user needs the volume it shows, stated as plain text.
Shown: 59557.32 ft³
